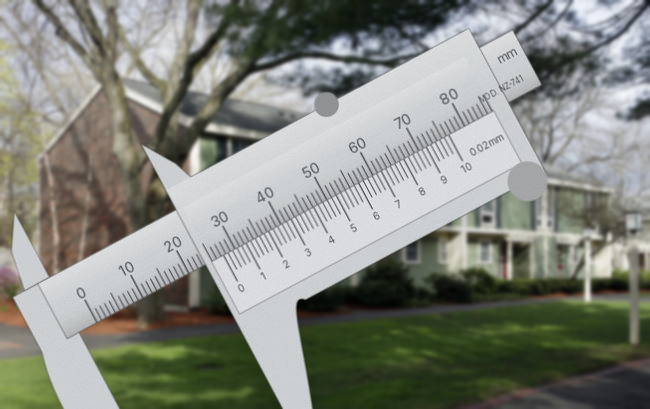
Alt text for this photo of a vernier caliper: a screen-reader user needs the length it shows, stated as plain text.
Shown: 27.5 mm
